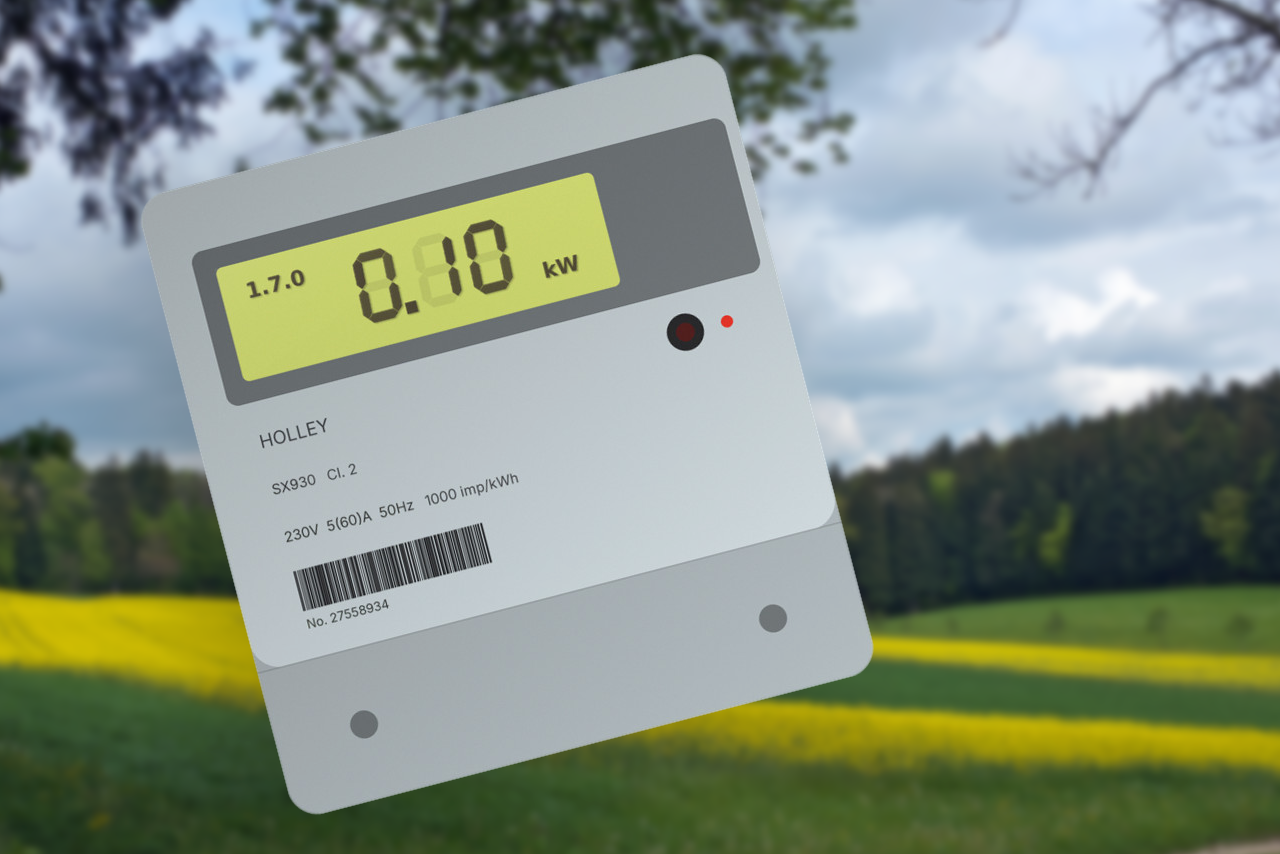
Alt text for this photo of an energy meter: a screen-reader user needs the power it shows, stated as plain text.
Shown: 0.10 kW
